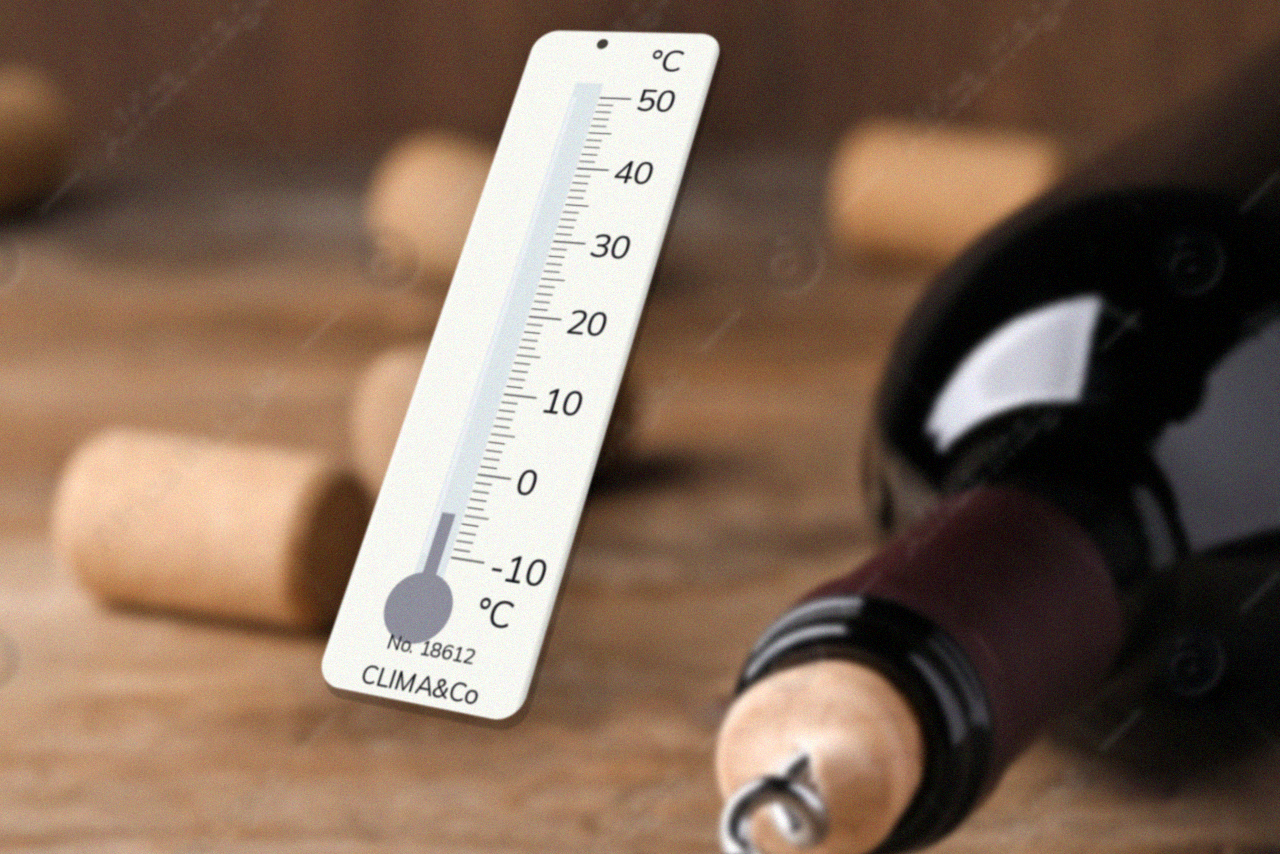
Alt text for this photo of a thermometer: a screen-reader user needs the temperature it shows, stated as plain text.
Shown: -5 °C
